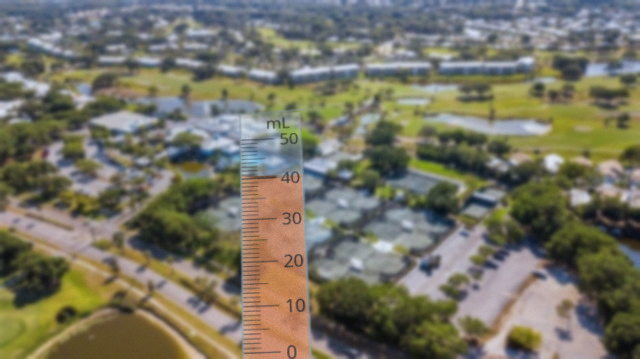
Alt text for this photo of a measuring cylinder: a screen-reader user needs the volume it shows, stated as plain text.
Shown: 40 mL
